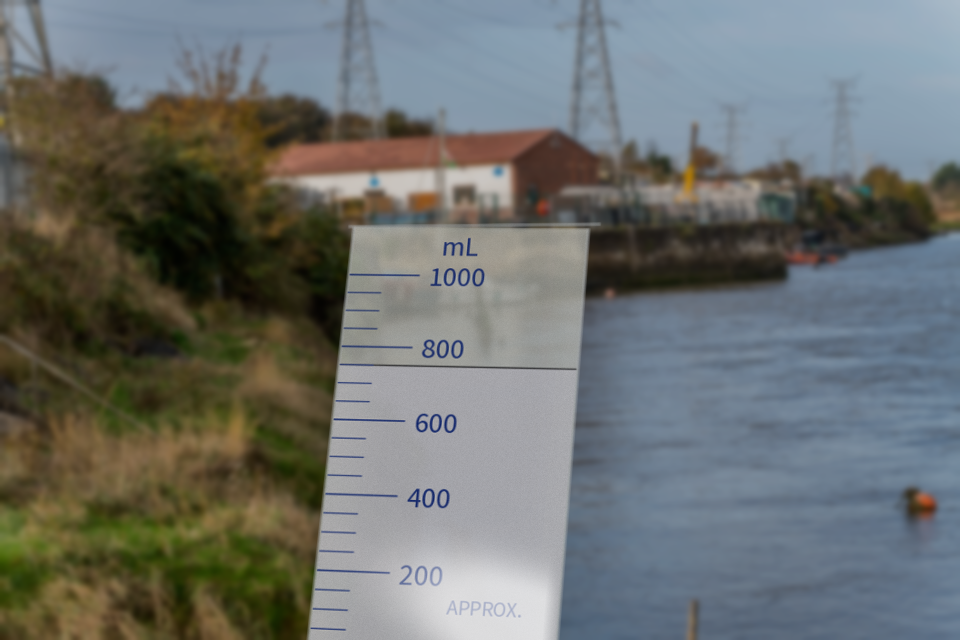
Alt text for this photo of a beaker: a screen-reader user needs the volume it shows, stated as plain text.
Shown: 750 mL
